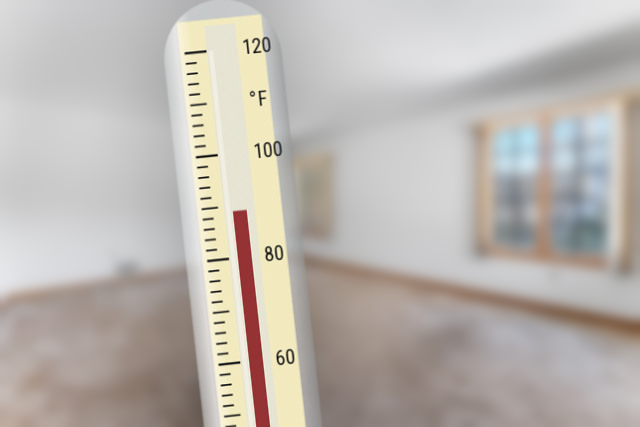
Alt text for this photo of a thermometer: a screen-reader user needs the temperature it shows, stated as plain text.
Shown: 89 °F
